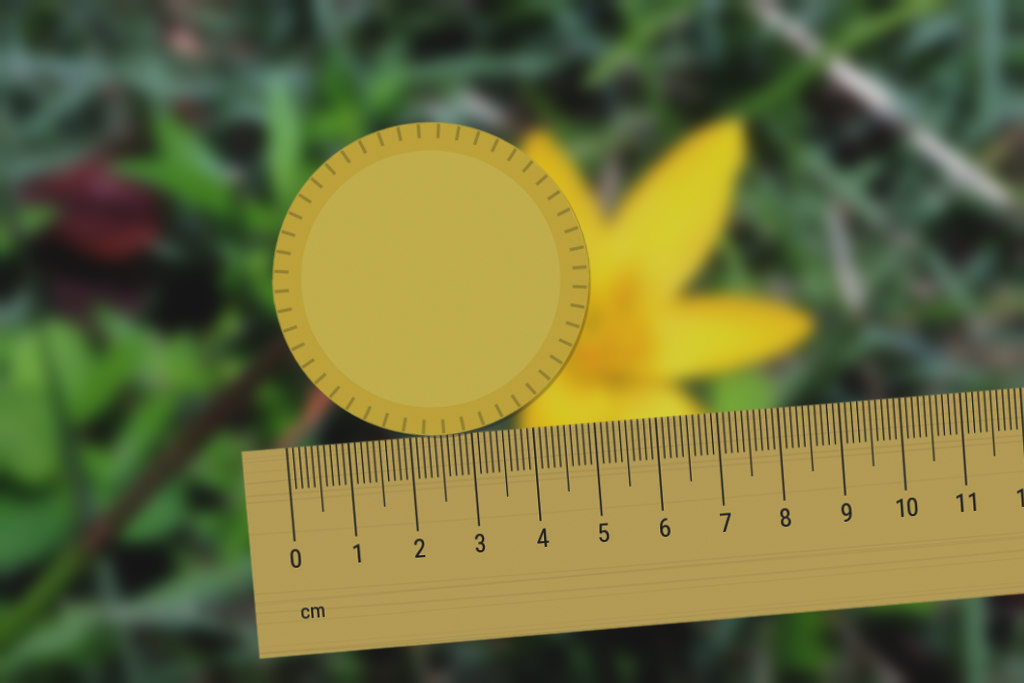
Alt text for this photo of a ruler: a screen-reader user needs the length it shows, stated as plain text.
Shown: 5.1 cm
